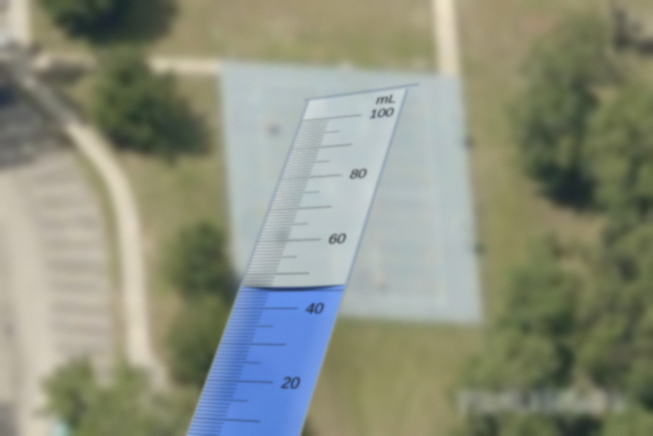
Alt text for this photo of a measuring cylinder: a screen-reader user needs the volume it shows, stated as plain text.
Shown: 45 mL
